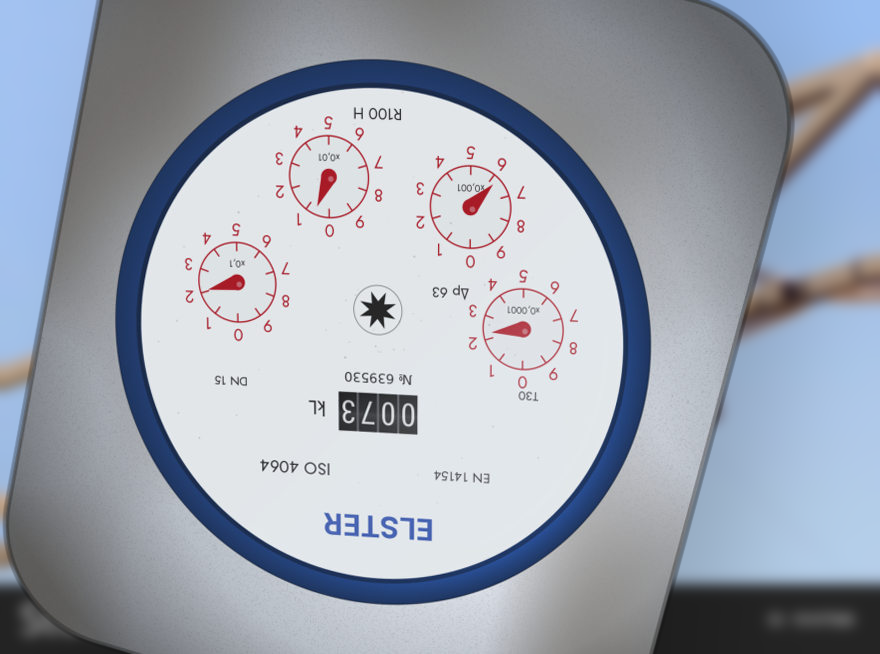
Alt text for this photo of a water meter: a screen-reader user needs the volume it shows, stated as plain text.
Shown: 73.2062 kL
